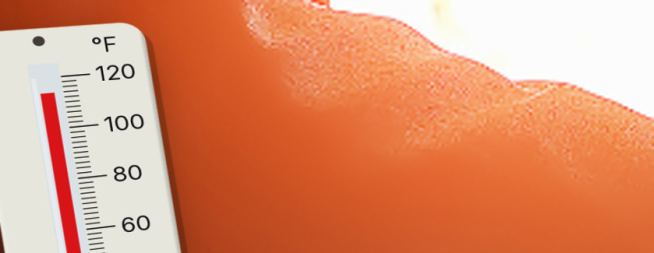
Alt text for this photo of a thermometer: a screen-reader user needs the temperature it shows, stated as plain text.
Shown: 114 °F
